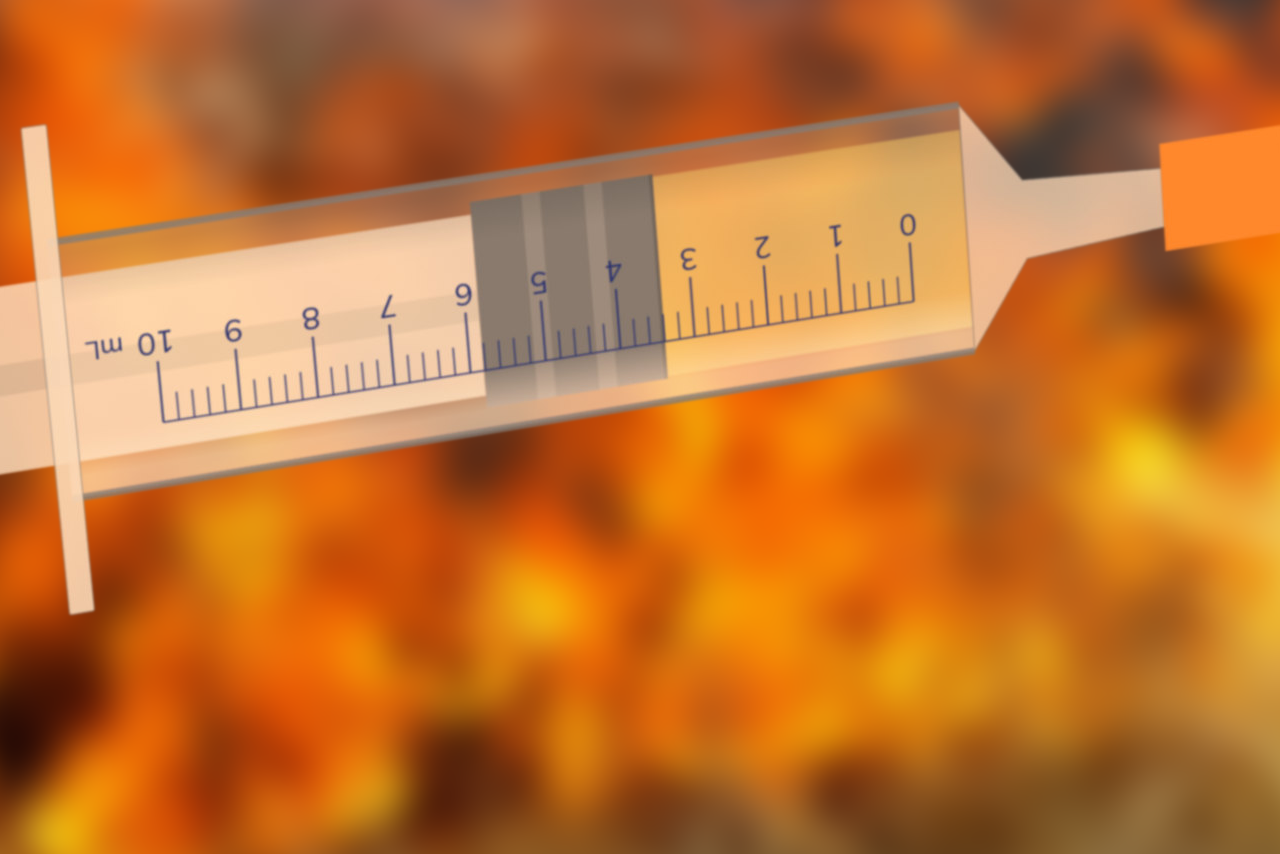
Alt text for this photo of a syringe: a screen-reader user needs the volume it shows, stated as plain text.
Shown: 3.4 mL
